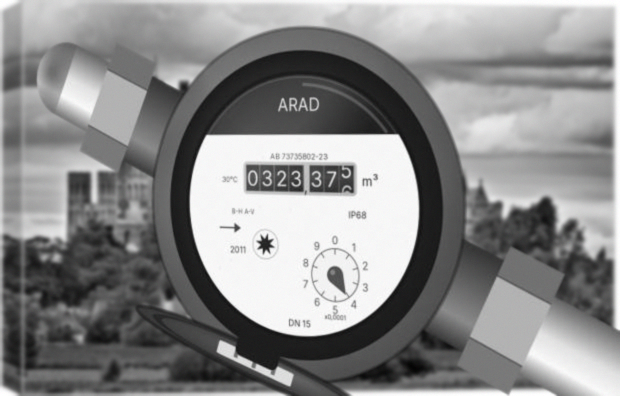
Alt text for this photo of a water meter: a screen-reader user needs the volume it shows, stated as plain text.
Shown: 323.3754 m³
